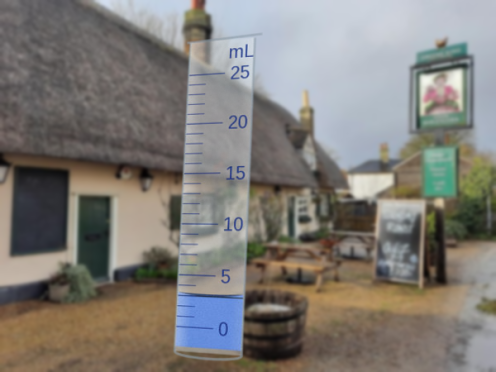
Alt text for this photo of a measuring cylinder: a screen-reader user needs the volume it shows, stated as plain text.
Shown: 3 mL
